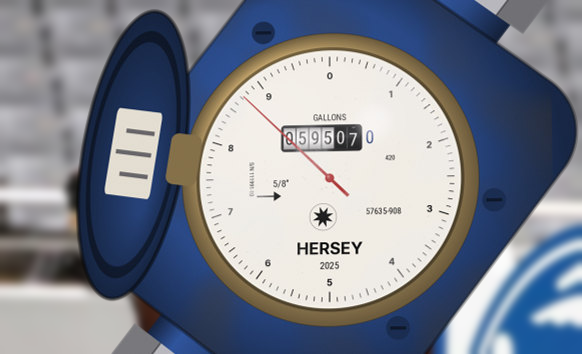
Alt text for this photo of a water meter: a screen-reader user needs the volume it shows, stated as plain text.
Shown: 595068.7 gal
